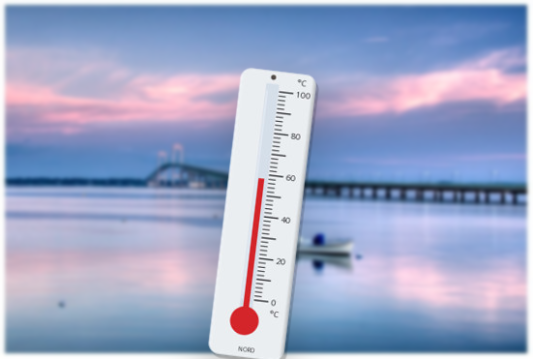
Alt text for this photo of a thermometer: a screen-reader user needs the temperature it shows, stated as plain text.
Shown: 58 °C
